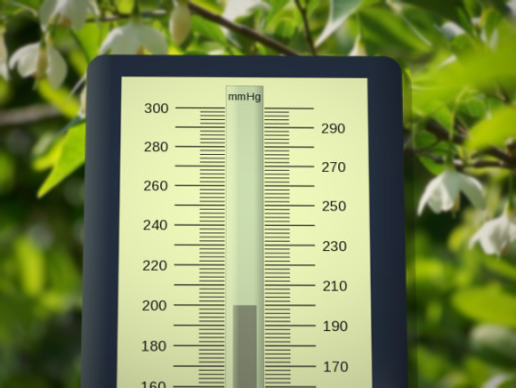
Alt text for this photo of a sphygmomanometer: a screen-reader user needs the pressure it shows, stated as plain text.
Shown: 200 mmHg
